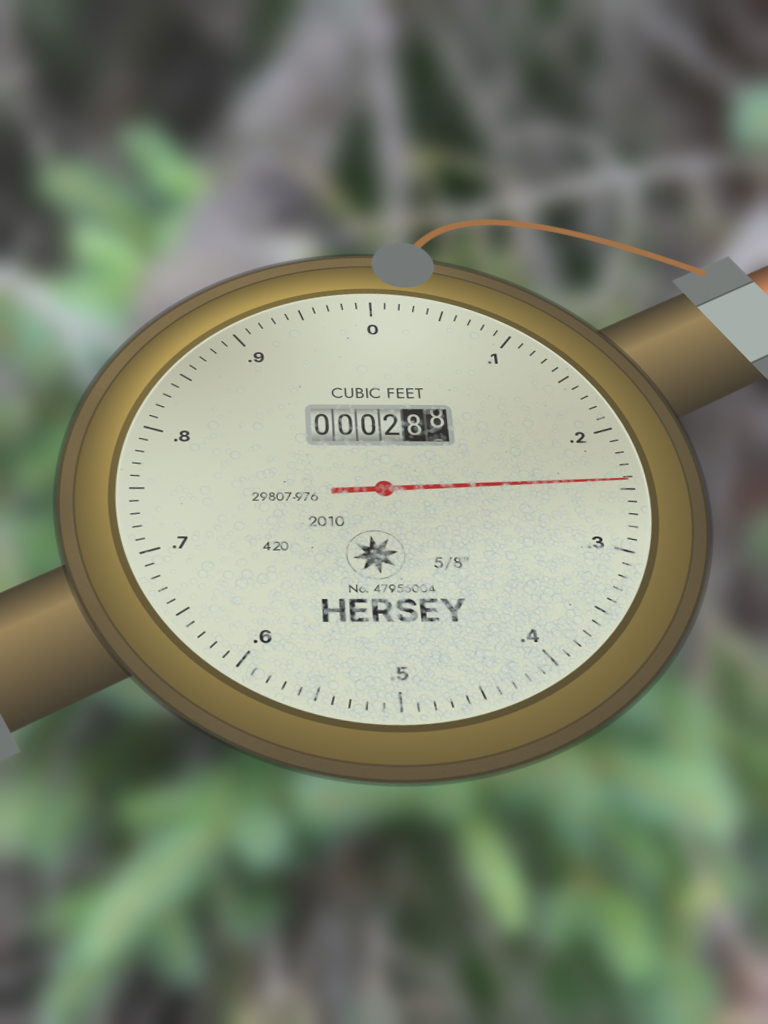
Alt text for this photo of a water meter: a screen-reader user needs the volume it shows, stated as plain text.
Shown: 288.24 ft³
